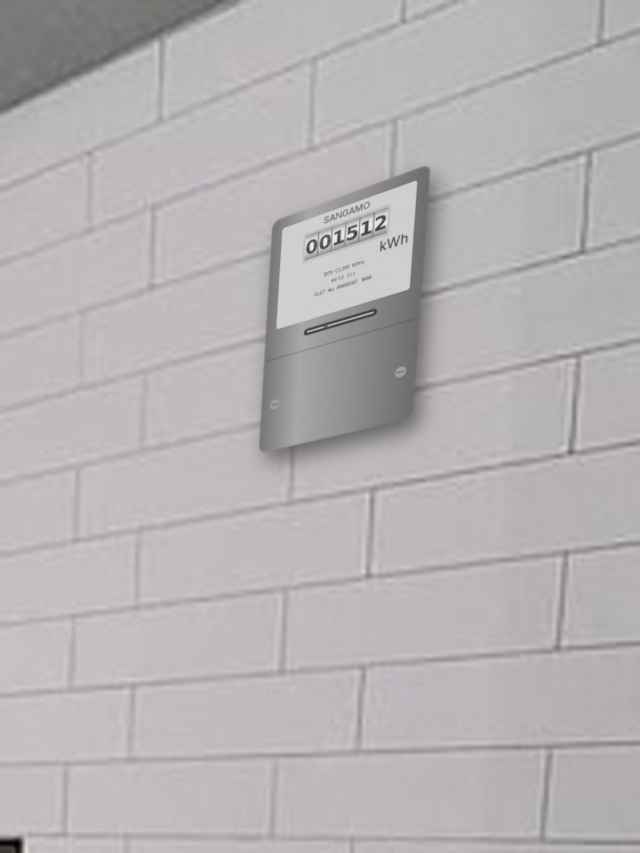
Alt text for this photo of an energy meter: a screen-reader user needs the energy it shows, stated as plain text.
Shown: 1512 kWh
